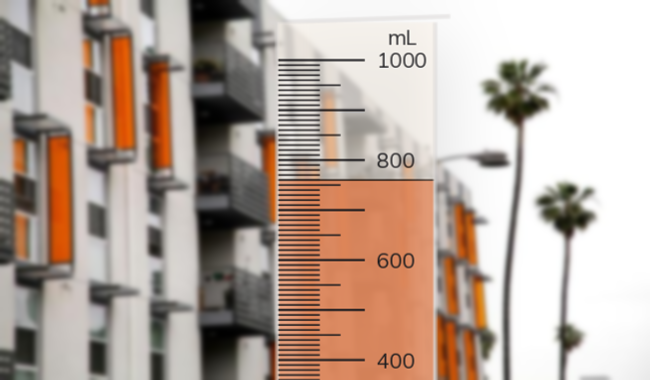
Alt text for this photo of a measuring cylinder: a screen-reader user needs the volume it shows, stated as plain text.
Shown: 760 mL
